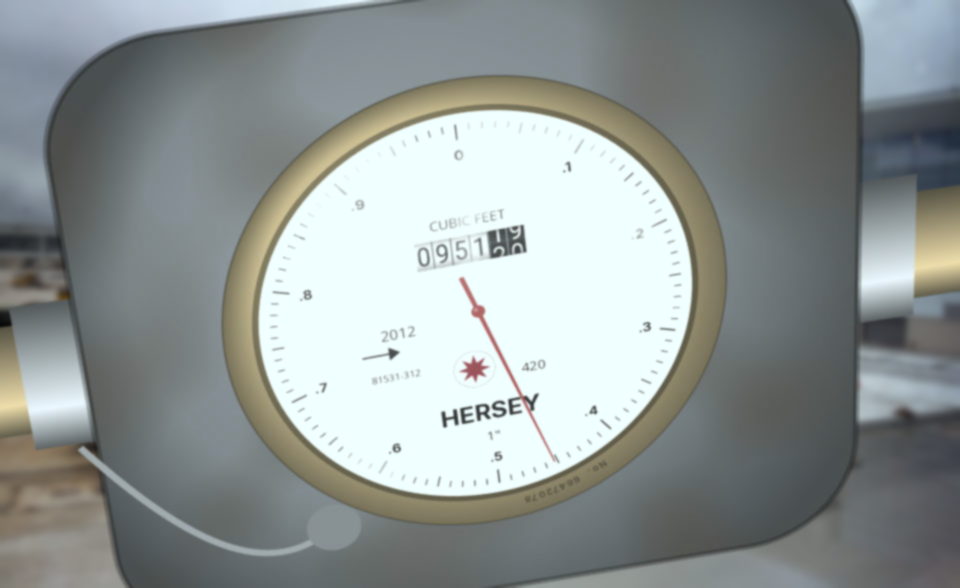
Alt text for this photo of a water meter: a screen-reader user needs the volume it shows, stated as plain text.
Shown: 95119.45 ft³
